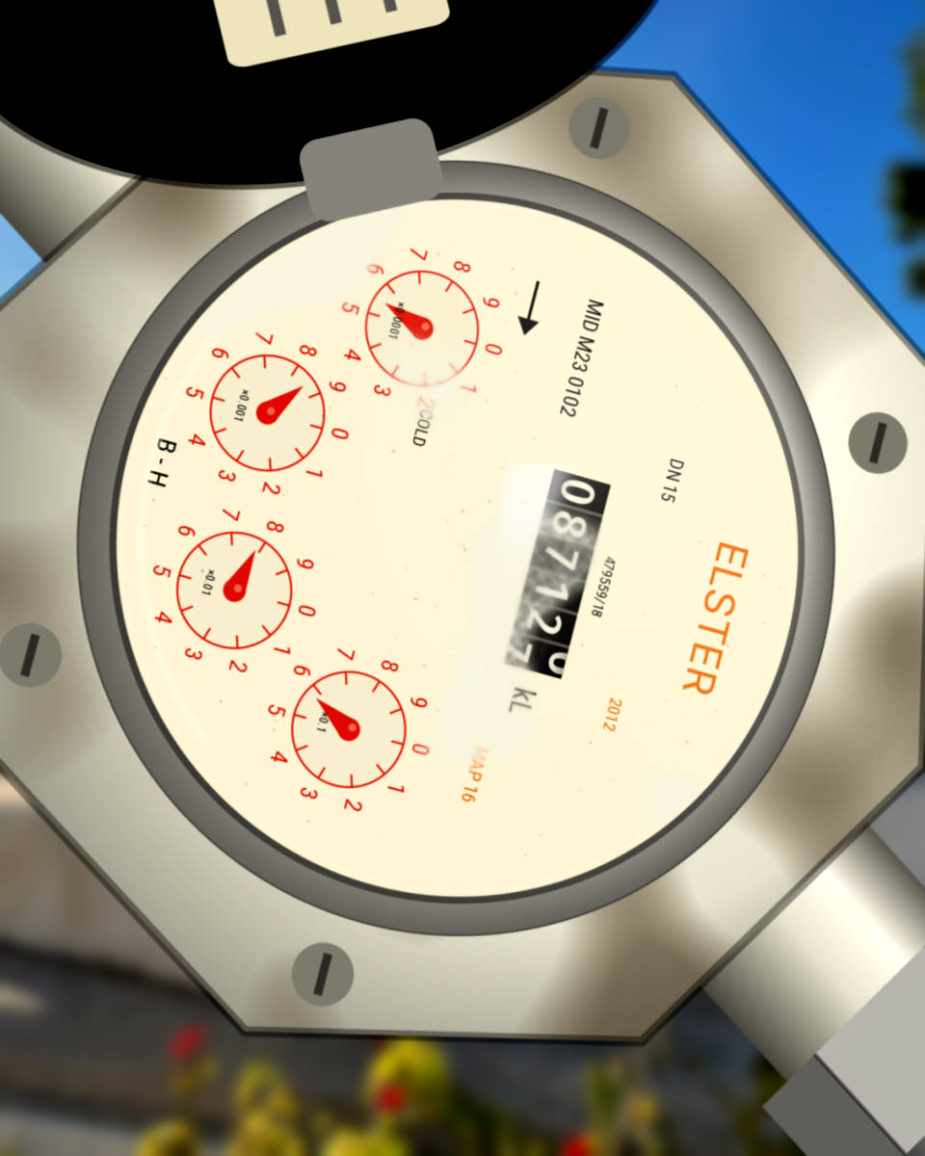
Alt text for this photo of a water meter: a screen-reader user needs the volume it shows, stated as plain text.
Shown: 87126.5785 kL
